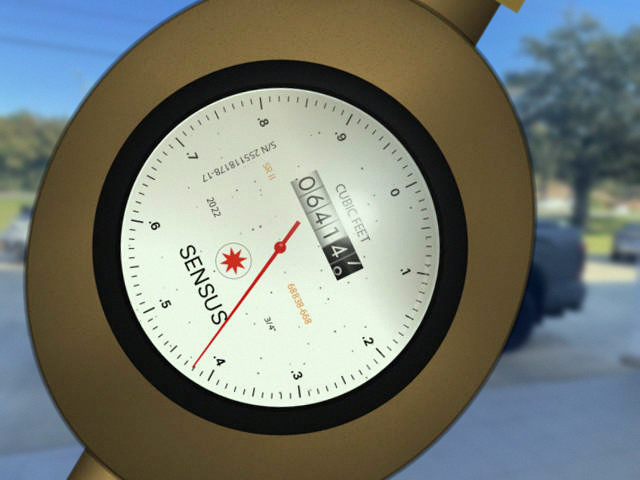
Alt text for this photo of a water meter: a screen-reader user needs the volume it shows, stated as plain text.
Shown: 64147.42 ft³
